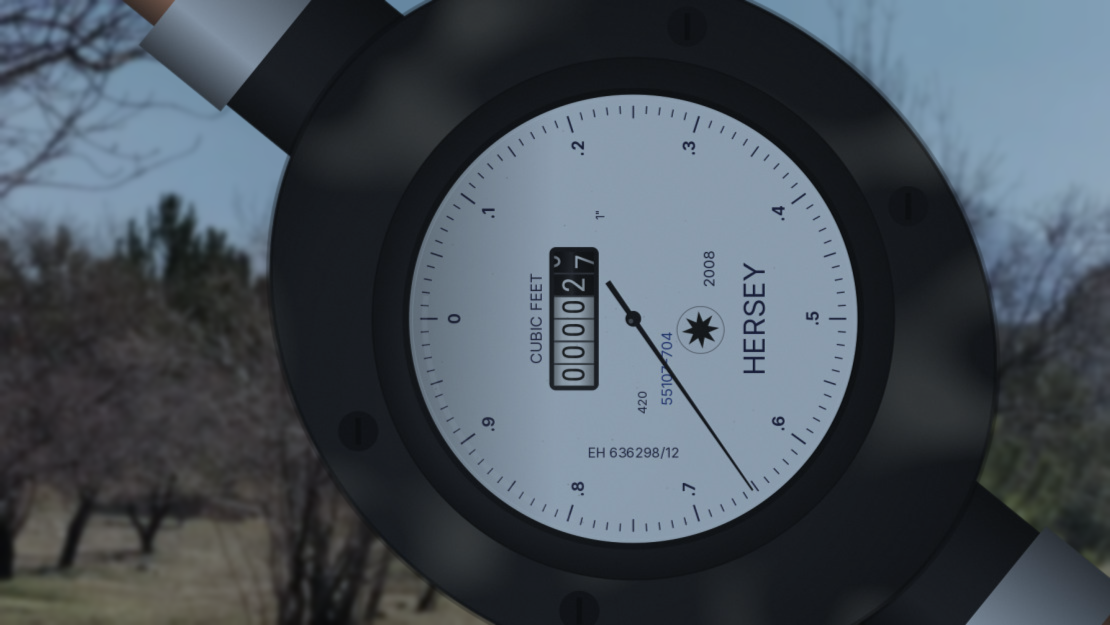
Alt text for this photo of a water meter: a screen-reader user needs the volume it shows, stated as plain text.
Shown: 26.65 ft³
